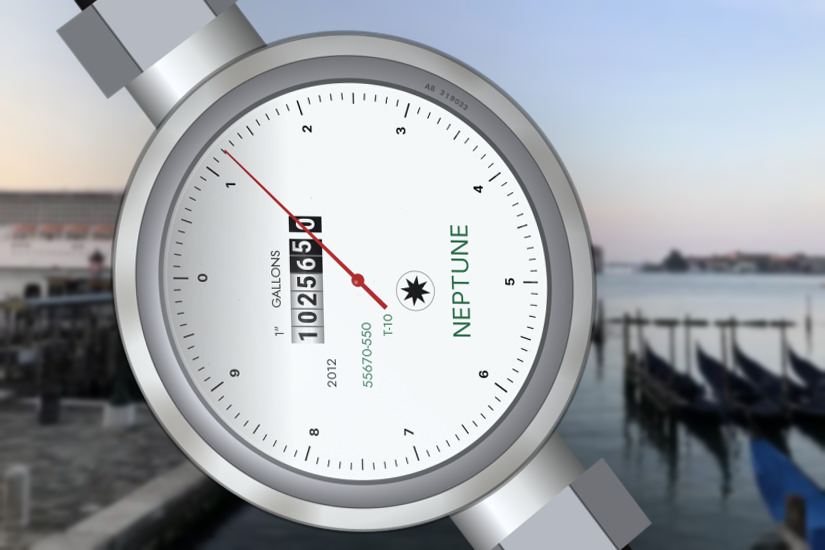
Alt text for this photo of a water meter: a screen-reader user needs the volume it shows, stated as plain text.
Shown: 1025651.2 gal
